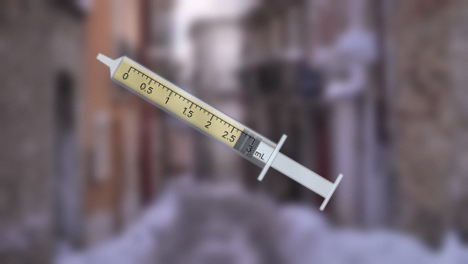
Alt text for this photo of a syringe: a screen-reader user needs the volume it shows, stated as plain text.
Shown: 2.7 mL
